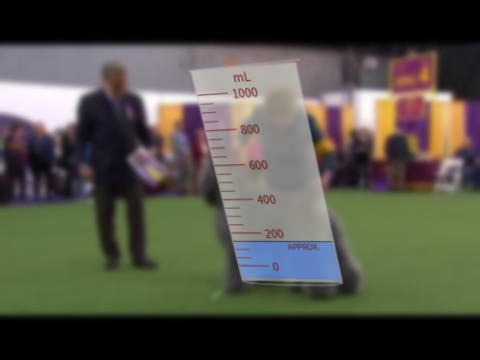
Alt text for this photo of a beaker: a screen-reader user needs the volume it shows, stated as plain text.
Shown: 150 mL
